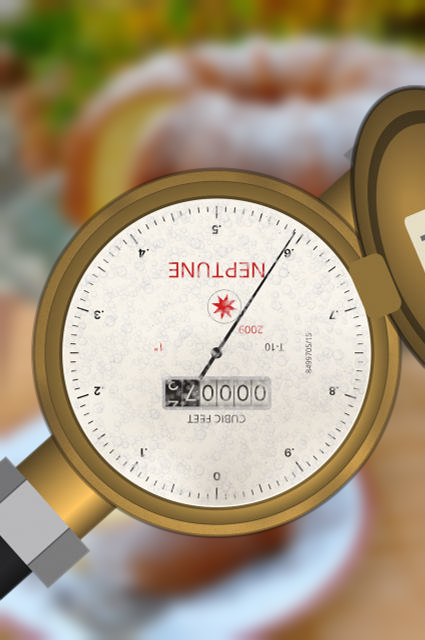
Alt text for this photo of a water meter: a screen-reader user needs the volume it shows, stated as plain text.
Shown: 72.59 ft³
